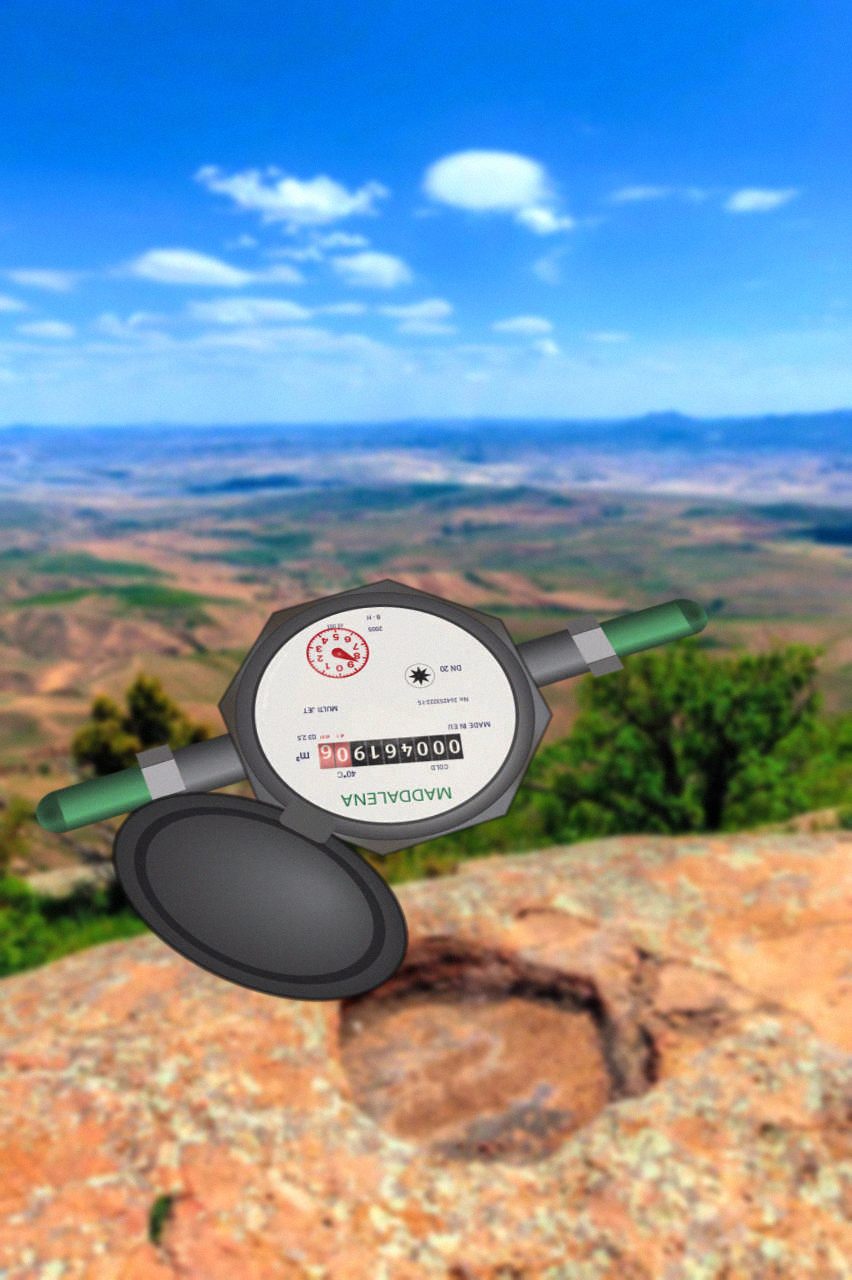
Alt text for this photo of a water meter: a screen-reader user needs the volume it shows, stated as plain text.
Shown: 4619.058 m³
